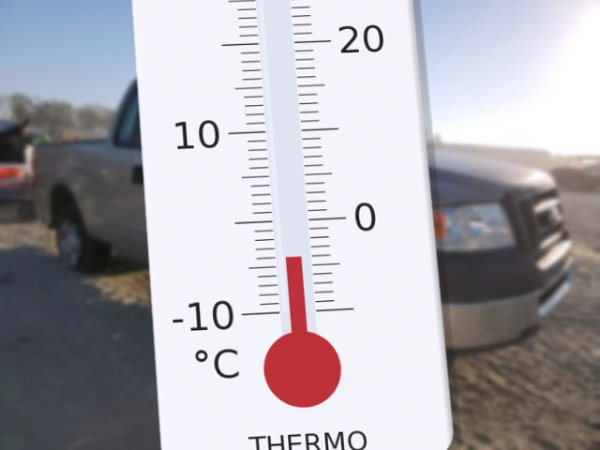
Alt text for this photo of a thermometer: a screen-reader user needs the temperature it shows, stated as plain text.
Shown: -4 °C
